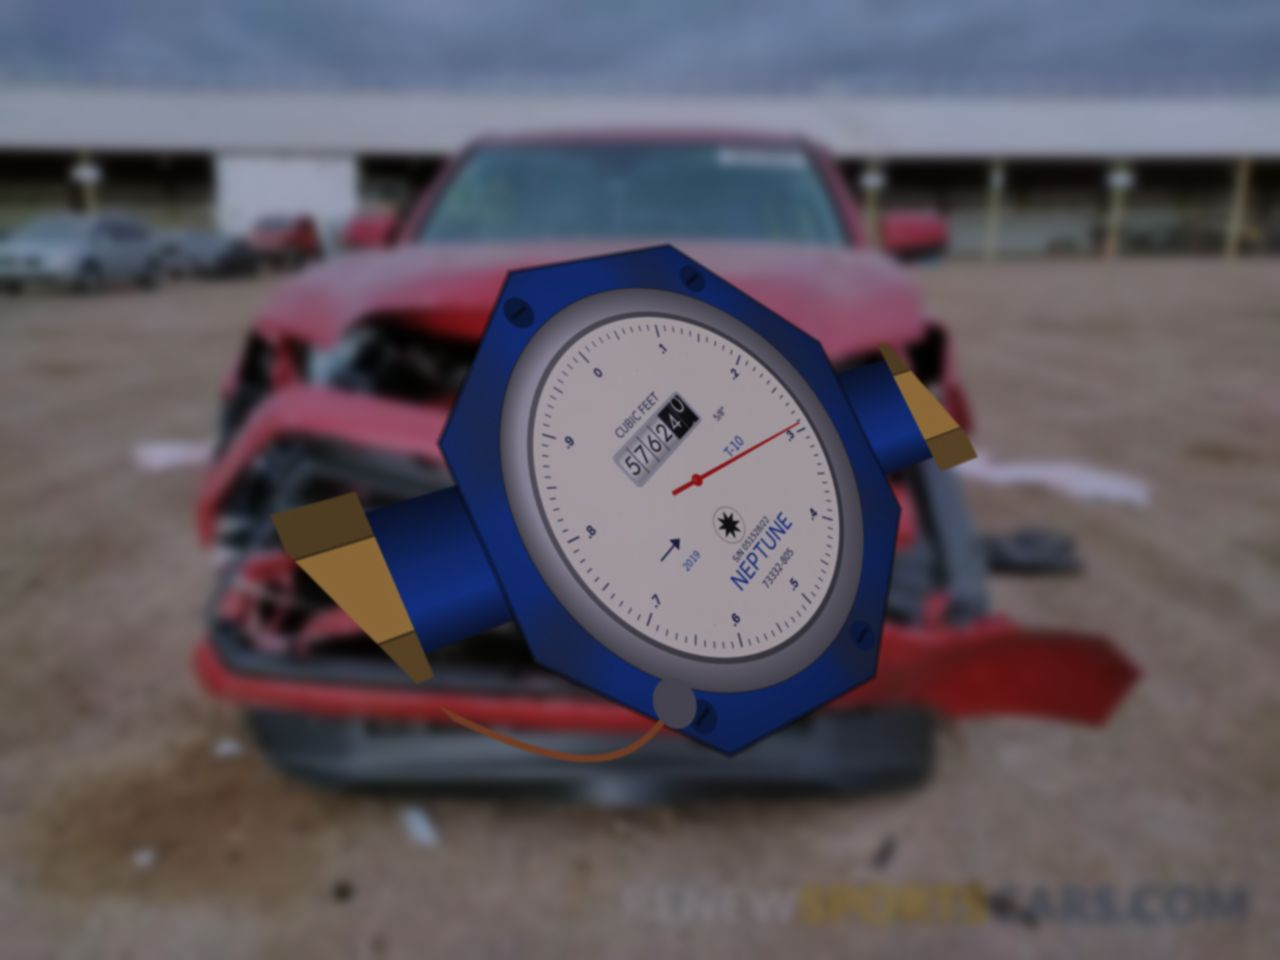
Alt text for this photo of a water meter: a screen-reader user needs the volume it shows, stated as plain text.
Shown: 576240.29 ft³
